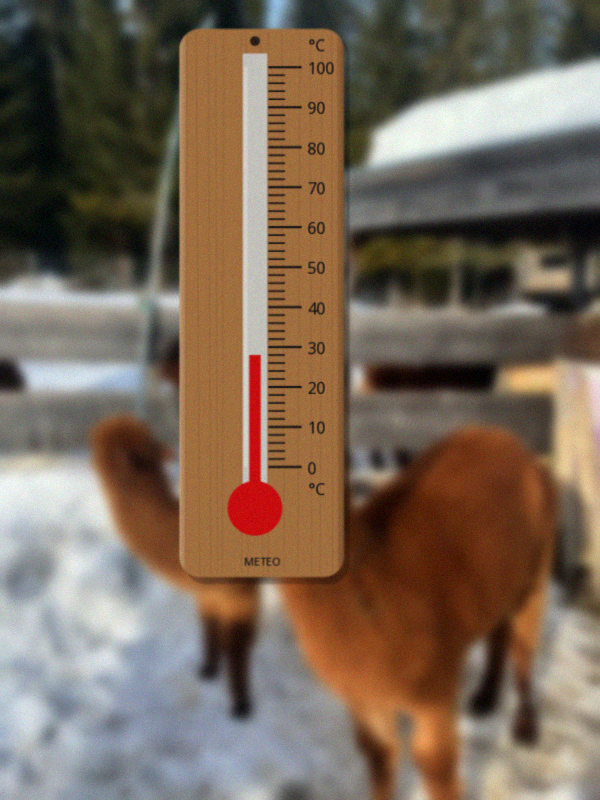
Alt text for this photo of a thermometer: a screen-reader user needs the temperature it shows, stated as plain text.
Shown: 28 °C
